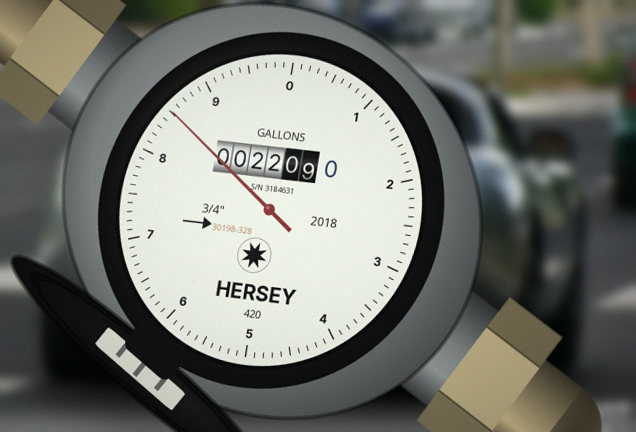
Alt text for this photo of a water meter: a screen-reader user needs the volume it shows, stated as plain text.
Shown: 22088.5 gal
